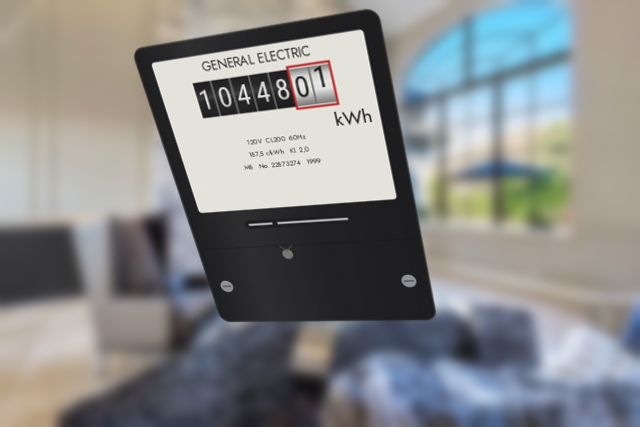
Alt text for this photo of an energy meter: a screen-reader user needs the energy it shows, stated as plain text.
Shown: 10448.01 kWh
